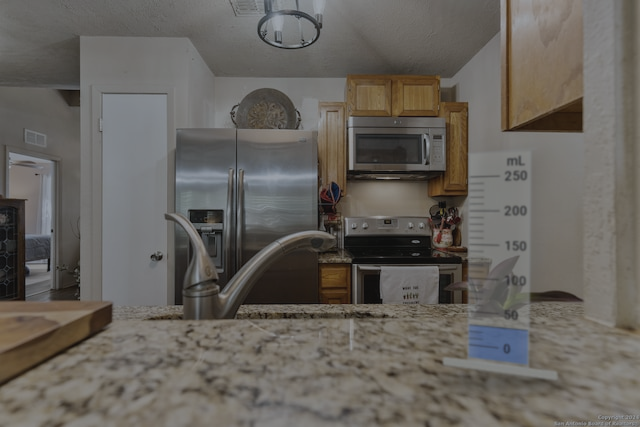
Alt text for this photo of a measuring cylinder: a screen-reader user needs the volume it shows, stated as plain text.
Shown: 30 mL
